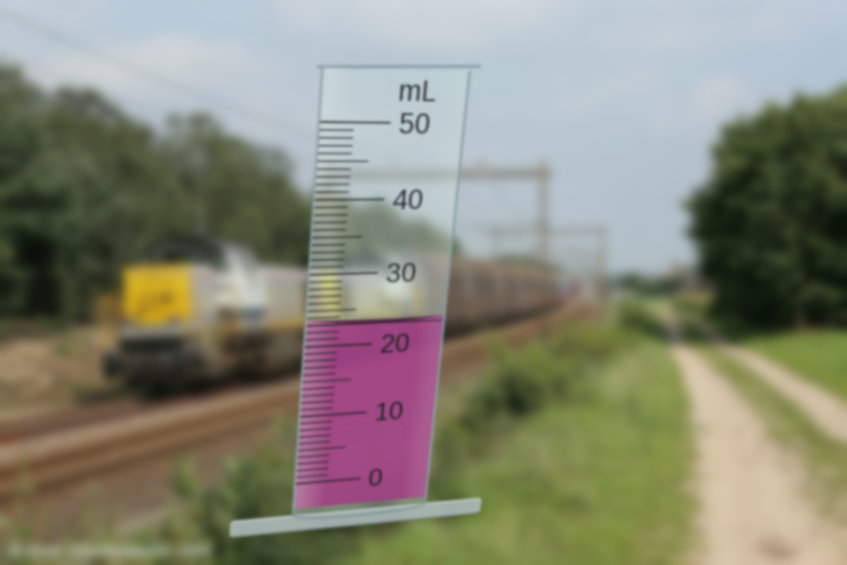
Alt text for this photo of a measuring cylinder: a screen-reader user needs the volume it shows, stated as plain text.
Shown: 23 mL
